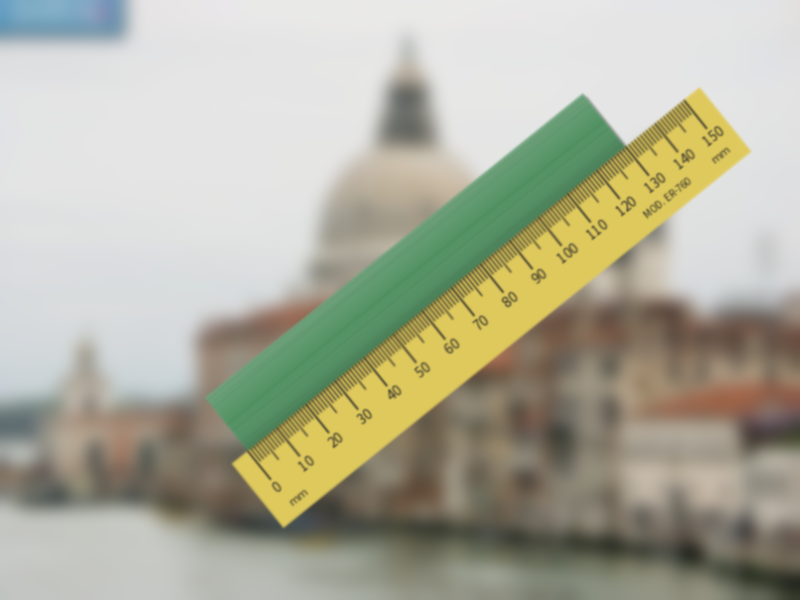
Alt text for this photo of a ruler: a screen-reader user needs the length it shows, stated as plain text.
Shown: 130 mm
